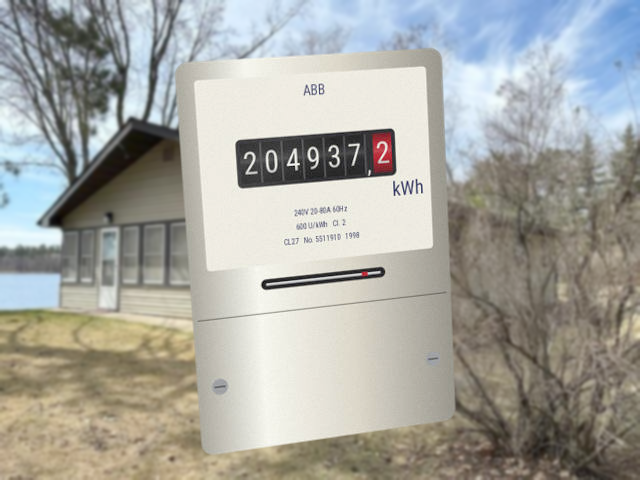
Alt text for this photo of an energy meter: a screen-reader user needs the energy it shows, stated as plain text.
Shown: 204937.2 kWh
